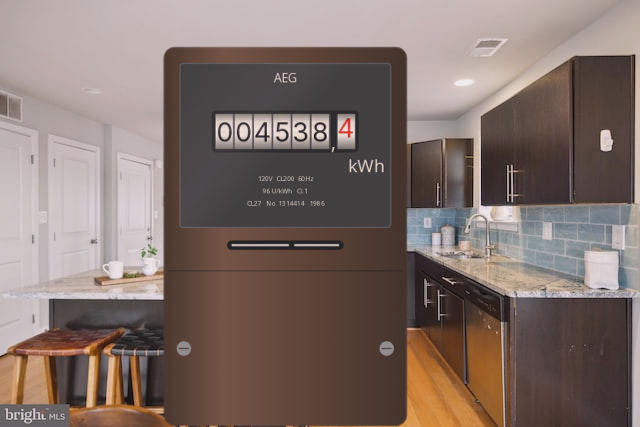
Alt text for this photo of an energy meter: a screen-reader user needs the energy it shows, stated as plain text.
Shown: 4538.4 kWh
